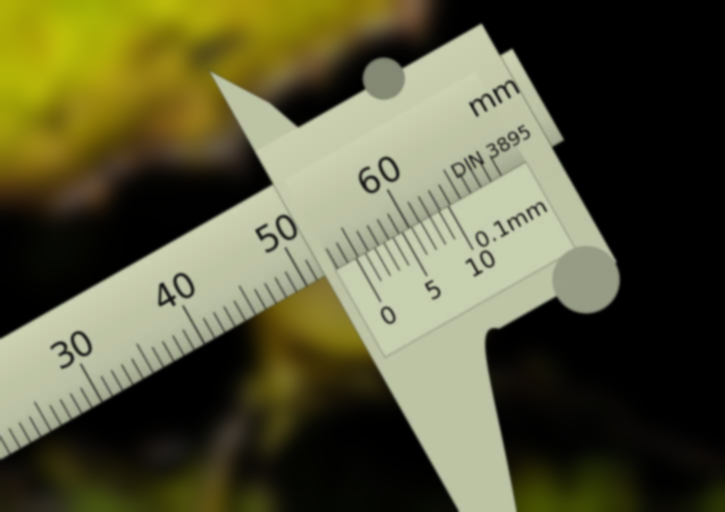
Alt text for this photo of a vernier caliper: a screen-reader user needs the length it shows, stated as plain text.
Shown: 54.8 mm
